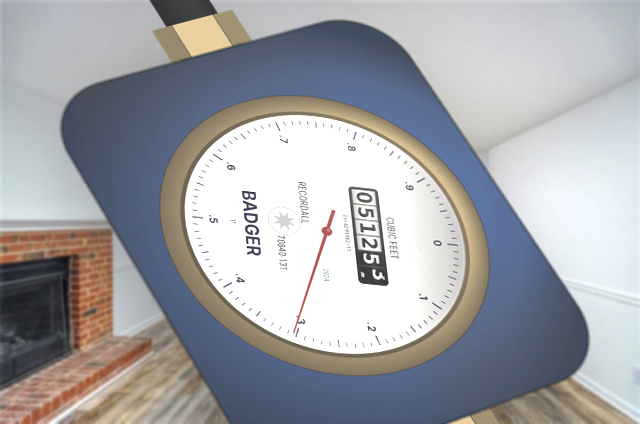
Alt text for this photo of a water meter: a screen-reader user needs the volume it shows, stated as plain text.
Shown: 51253.30 ft³
